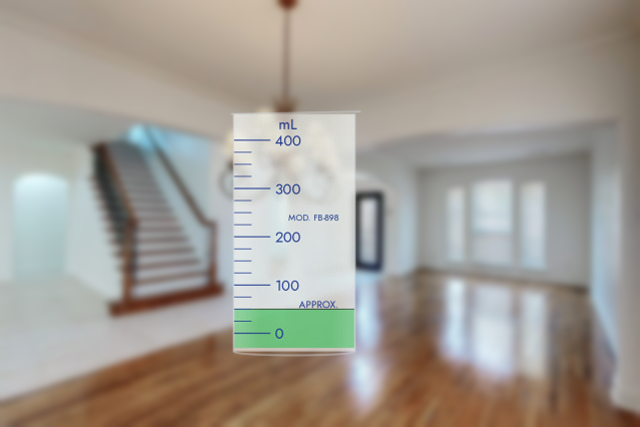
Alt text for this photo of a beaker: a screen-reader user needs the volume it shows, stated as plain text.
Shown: 50 mL
